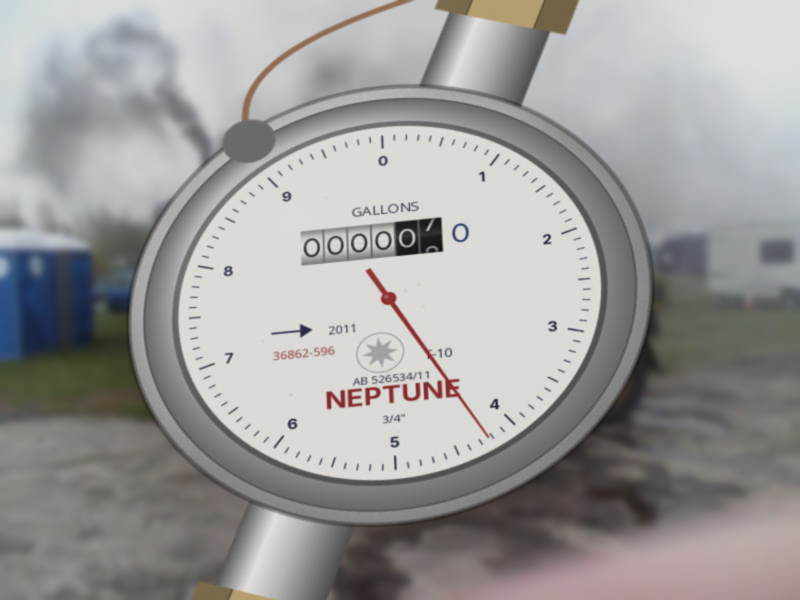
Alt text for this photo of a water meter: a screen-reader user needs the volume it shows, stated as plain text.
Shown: 74.2 gal
